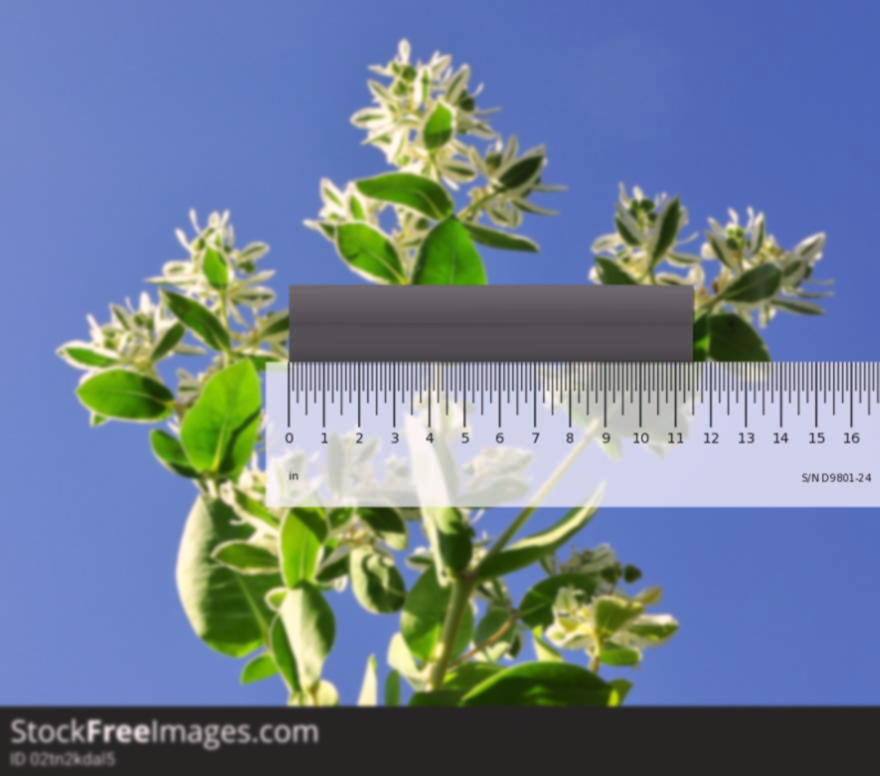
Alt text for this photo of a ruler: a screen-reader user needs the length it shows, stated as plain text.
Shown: 11.5 in
